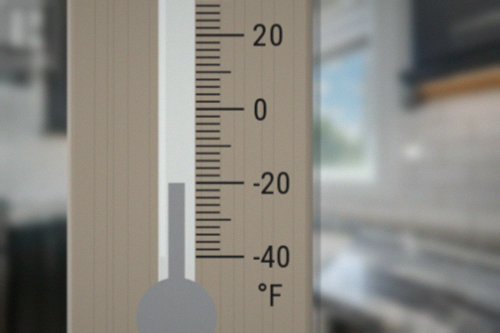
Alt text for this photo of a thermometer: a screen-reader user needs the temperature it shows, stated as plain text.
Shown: -20 °F
